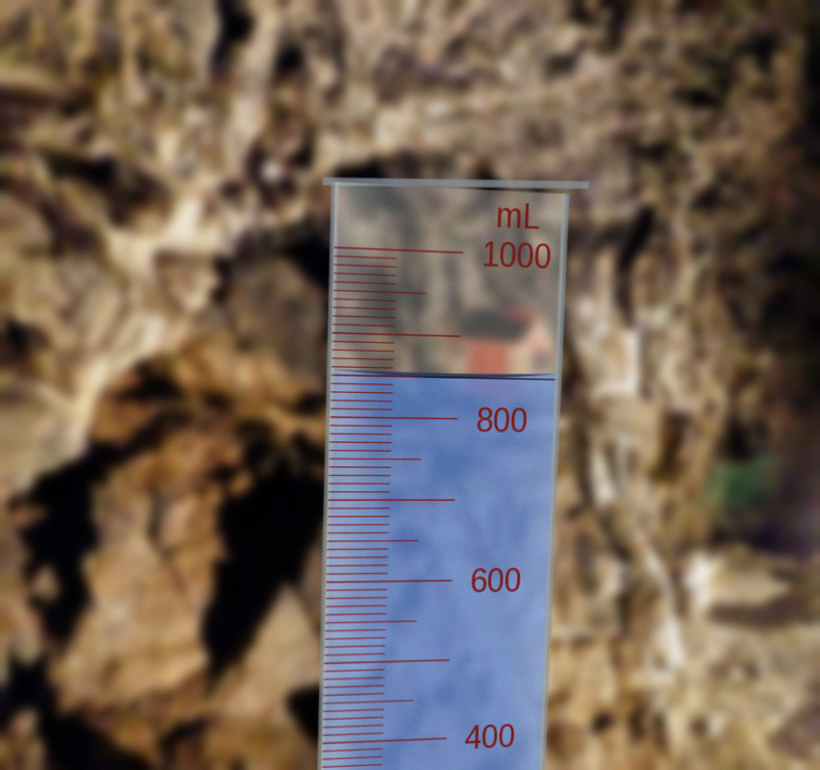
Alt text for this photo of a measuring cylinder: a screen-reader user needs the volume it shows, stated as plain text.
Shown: 850 mL
